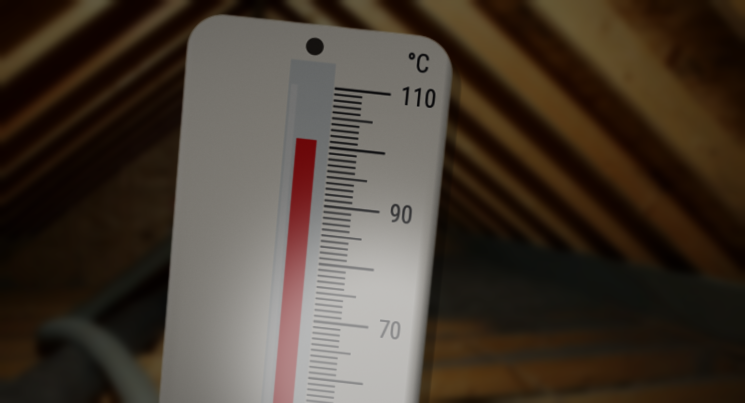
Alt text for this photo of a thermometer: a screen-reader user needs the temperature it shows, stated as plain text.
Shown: 101 °C
